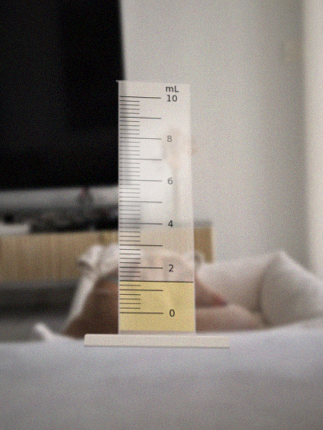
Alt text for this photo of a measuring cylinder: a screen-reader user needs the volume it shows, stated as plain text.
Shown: 1.4 mL
